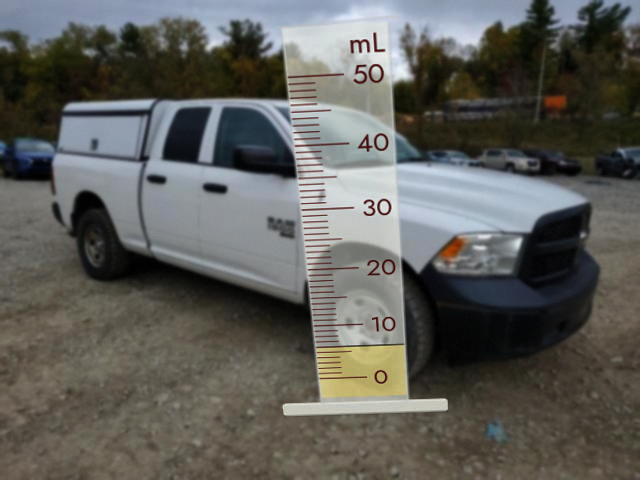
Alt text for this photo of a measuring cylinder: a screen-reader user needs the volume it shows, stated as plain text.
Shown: 6 mL
